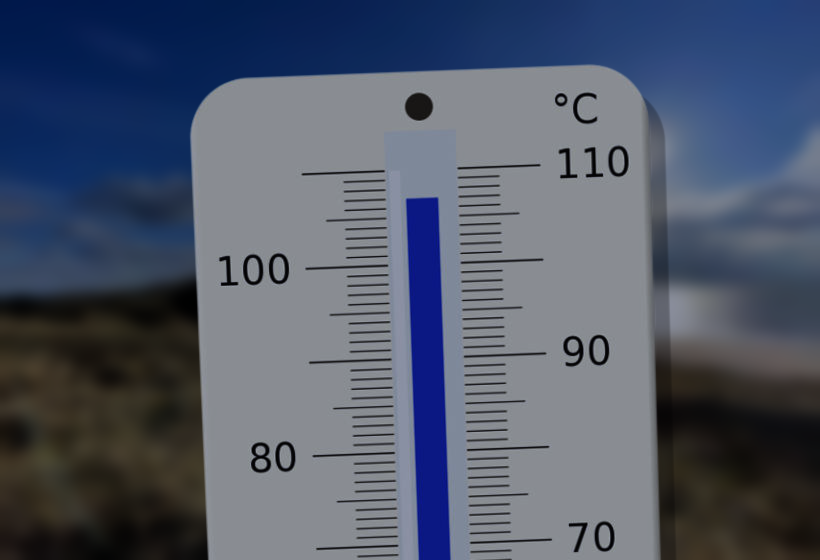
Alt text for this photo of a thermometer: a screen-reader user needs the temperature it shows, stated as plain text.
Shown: 107 °C
